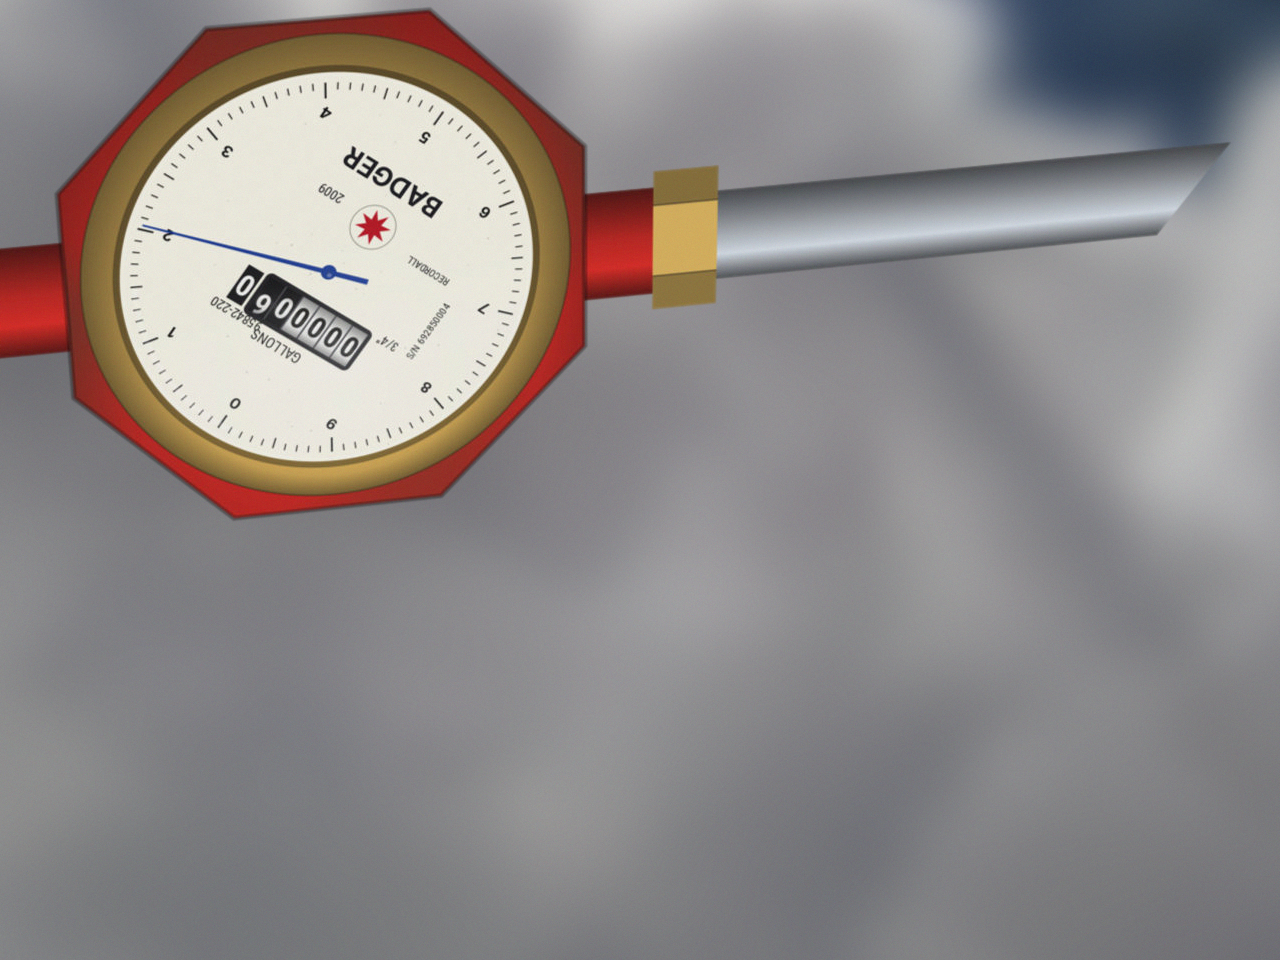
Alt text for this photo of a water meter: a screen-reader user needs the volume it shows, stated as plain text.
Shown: 62.0 gal
